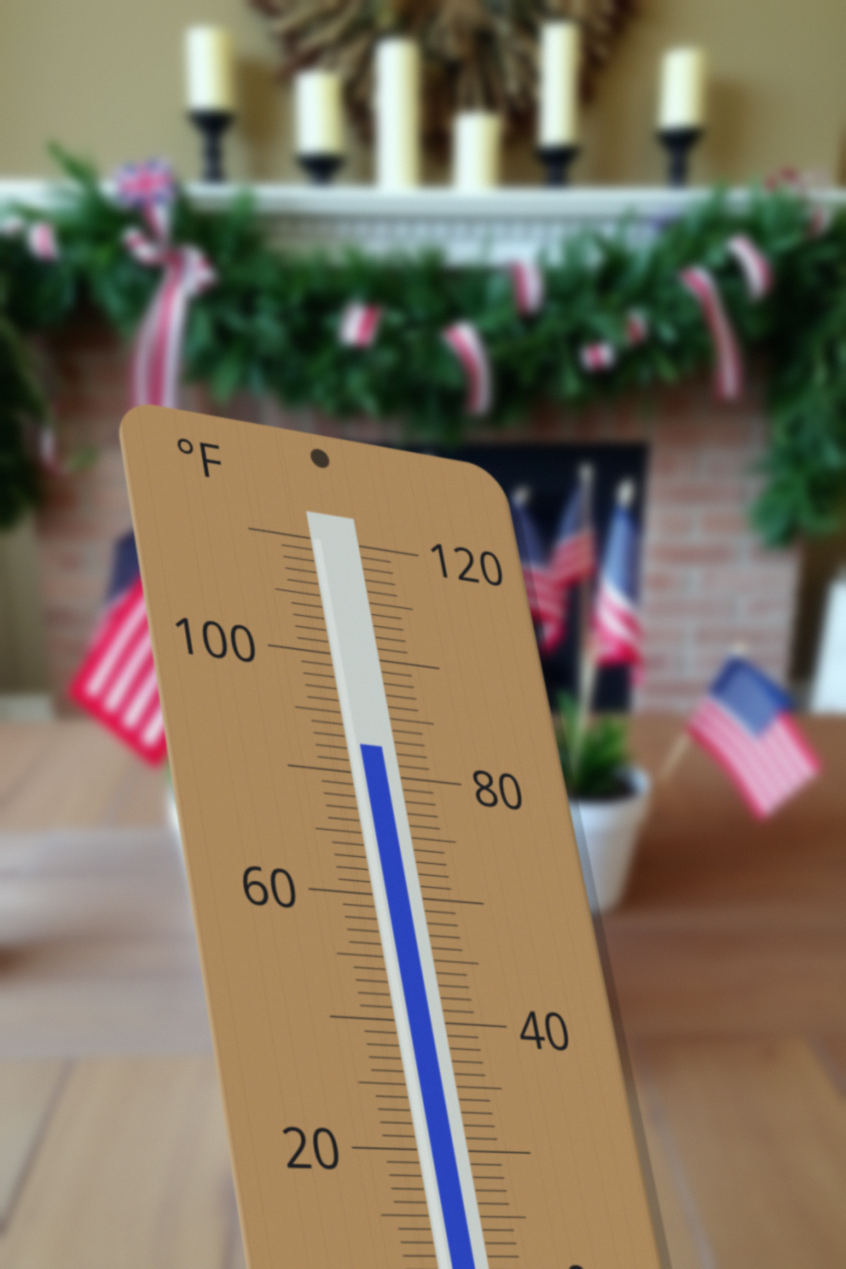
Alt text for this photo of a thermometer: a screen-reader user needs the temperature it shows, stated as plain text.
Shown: 85 °F
